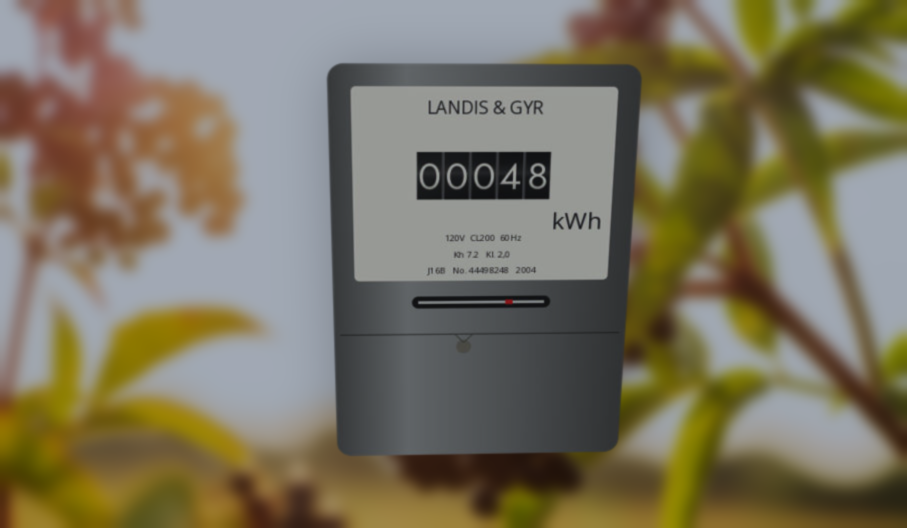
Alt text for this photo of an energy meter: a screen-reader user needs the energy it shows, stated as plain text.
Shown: 48 kWh
